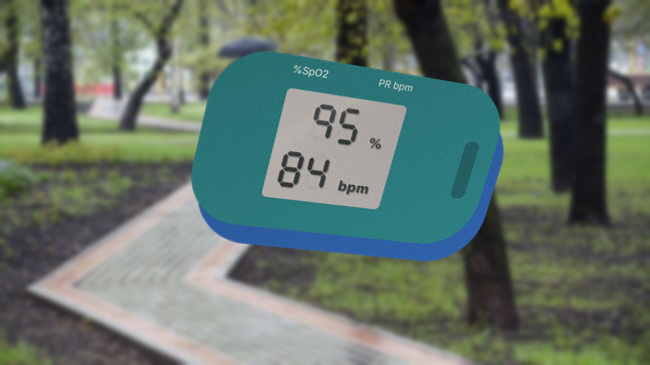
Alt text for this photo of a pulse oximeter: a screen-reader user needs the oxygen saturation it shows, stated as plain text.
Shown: 95 %
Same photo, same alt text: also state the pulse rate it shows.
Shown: 84 bpm
